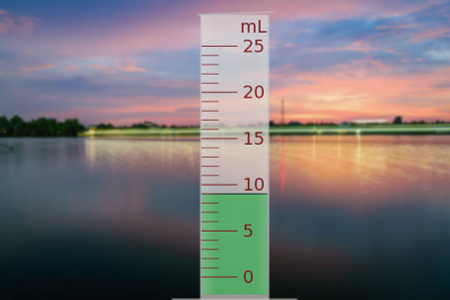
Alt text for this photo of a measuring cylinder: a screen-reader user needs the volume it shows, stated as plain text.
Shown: 9 mL
